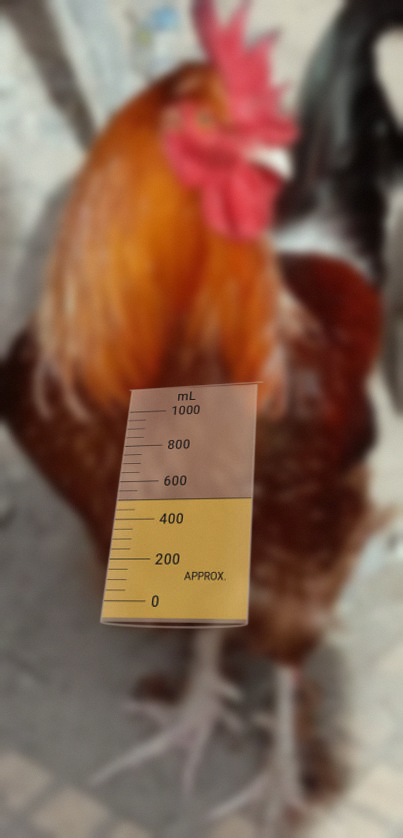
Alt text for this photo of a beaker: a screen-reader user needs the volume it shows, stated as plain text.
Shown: 500 mL
